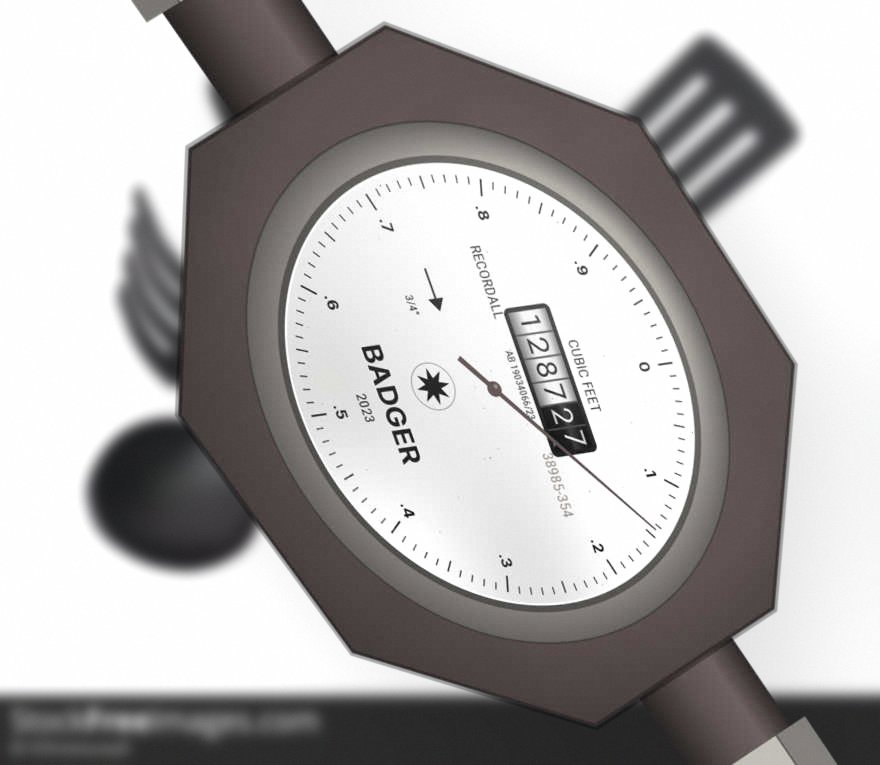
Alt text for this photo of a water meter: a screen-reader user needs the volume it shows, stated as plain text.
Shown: 128727.14 ft³
